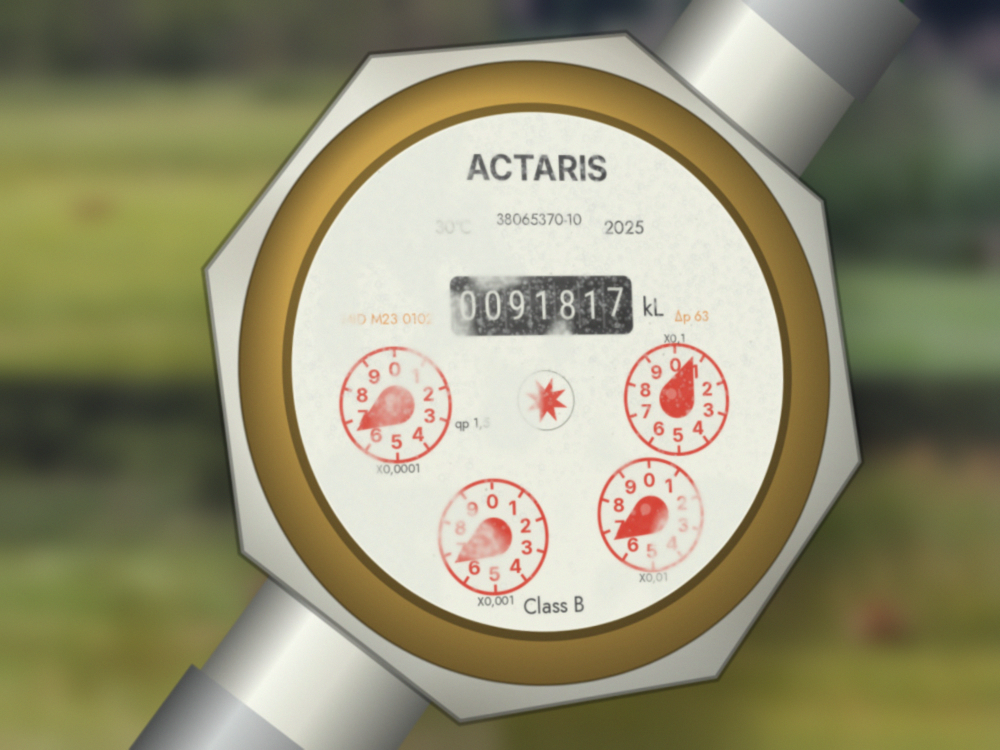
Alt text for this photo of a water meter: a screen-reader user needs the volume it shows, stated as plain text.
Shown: 91817.0666 kL
